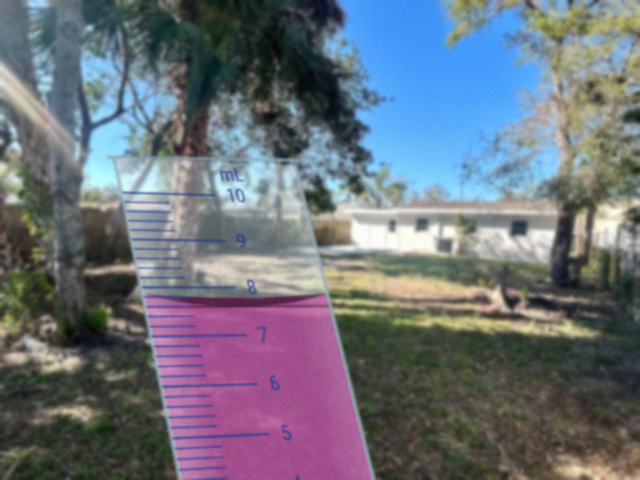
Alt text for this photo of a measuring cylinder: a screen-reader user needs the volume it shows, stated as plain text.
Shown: 7.6 mL
